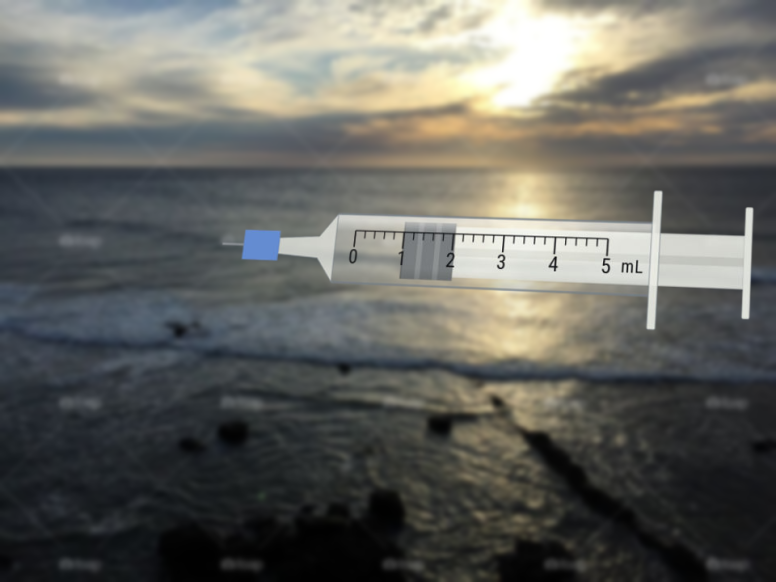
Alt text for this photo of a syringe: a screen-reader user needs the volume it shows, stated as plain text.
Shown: 1 mL
